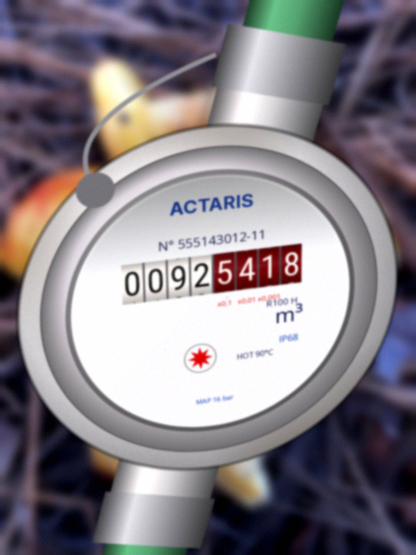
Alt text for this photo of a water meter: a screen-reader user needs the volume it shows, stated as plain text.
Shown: 92.5418 m³
